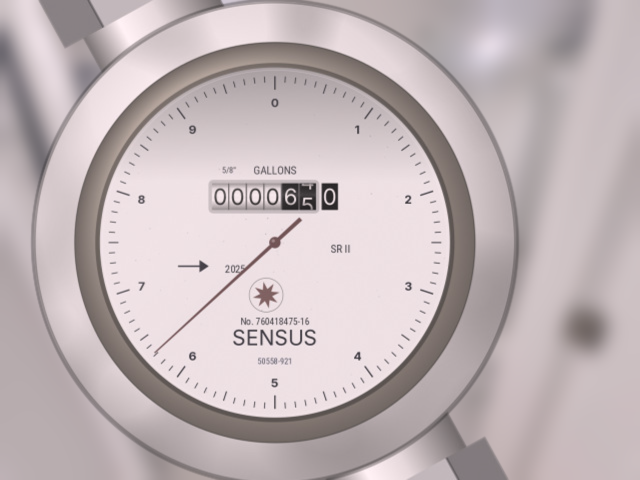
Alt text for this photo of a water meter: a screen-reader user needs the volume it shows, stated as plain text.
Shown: 646.3 gal
